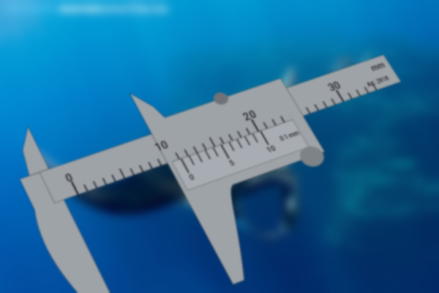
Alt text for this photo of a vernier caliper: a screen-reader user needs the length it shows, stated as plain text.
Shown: 11.2 mm
